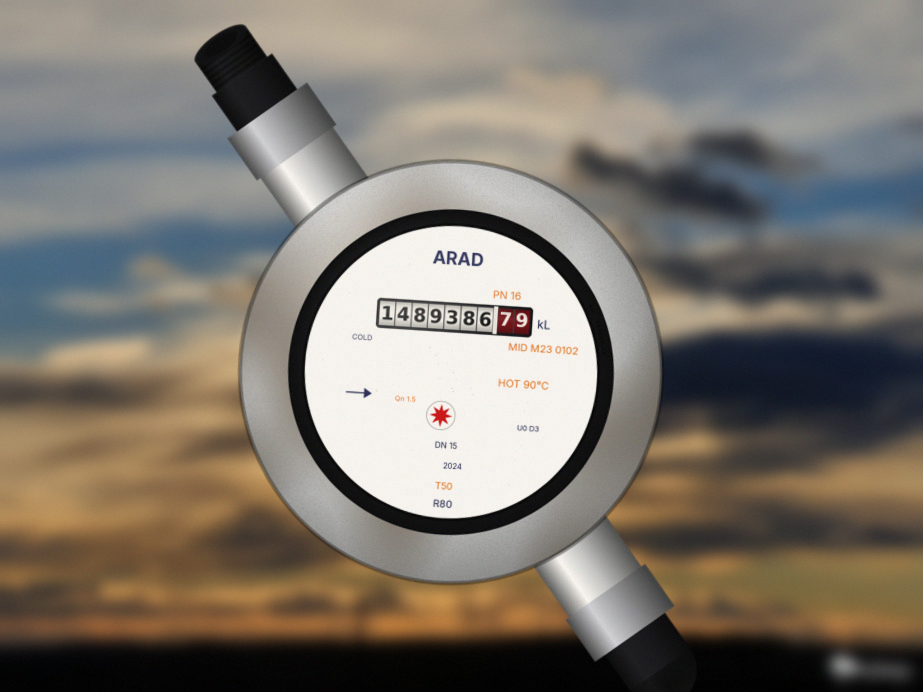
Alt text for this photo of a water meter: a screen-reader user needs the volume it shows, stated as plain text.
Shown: 1489386.79 kL
